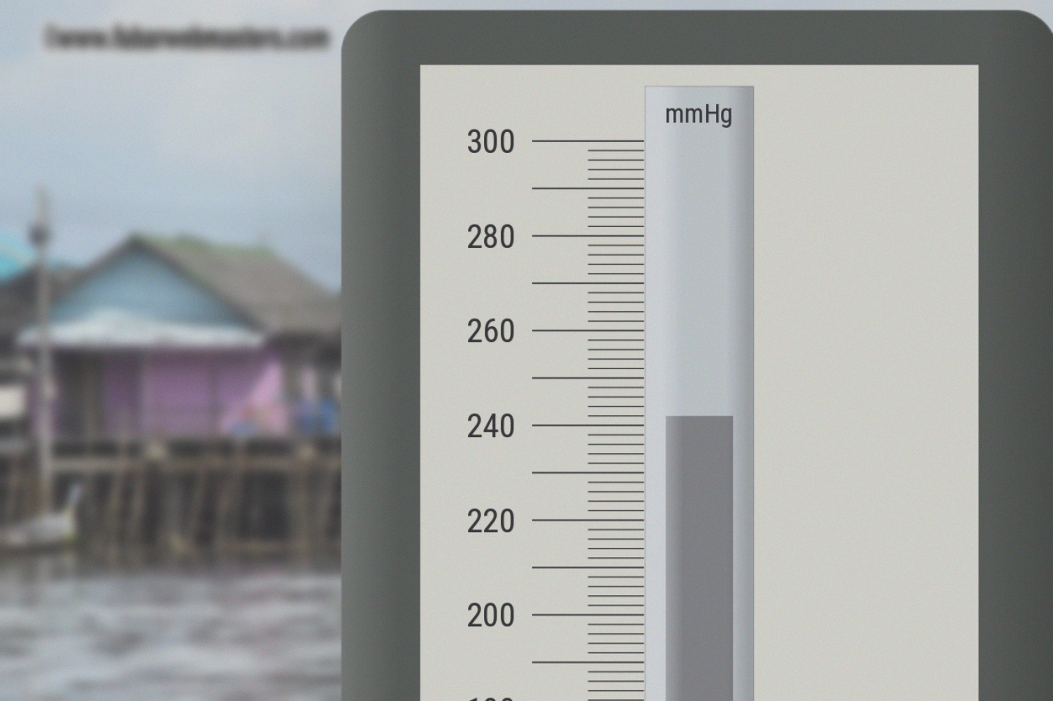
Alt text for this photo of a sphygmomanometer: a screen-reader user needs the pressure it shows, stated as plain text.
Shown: 242 mmHg
